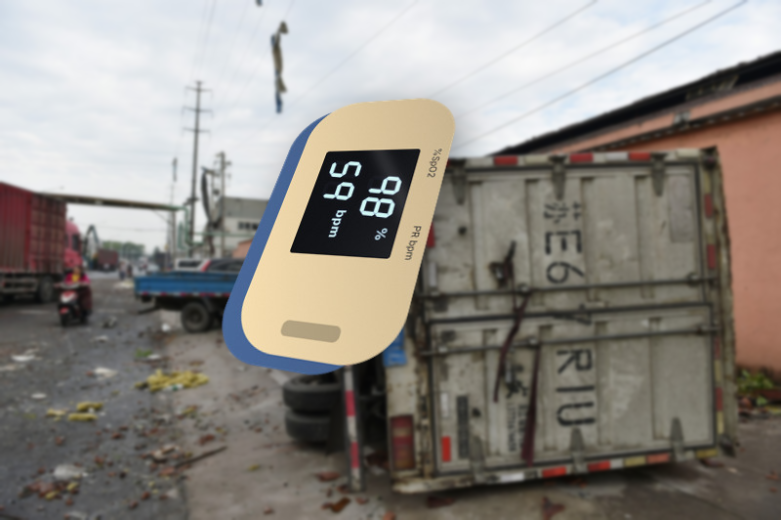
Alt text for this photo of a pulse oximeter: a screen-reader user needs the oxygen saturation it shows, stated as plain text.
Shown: 98 %
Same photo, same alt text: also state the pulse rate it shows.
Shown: 59 bpm
